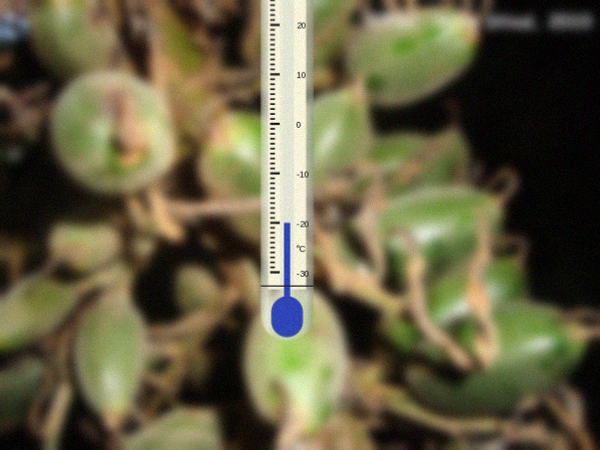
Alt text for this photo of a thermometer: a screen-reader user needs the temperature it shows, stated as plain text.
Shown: -20 °C
